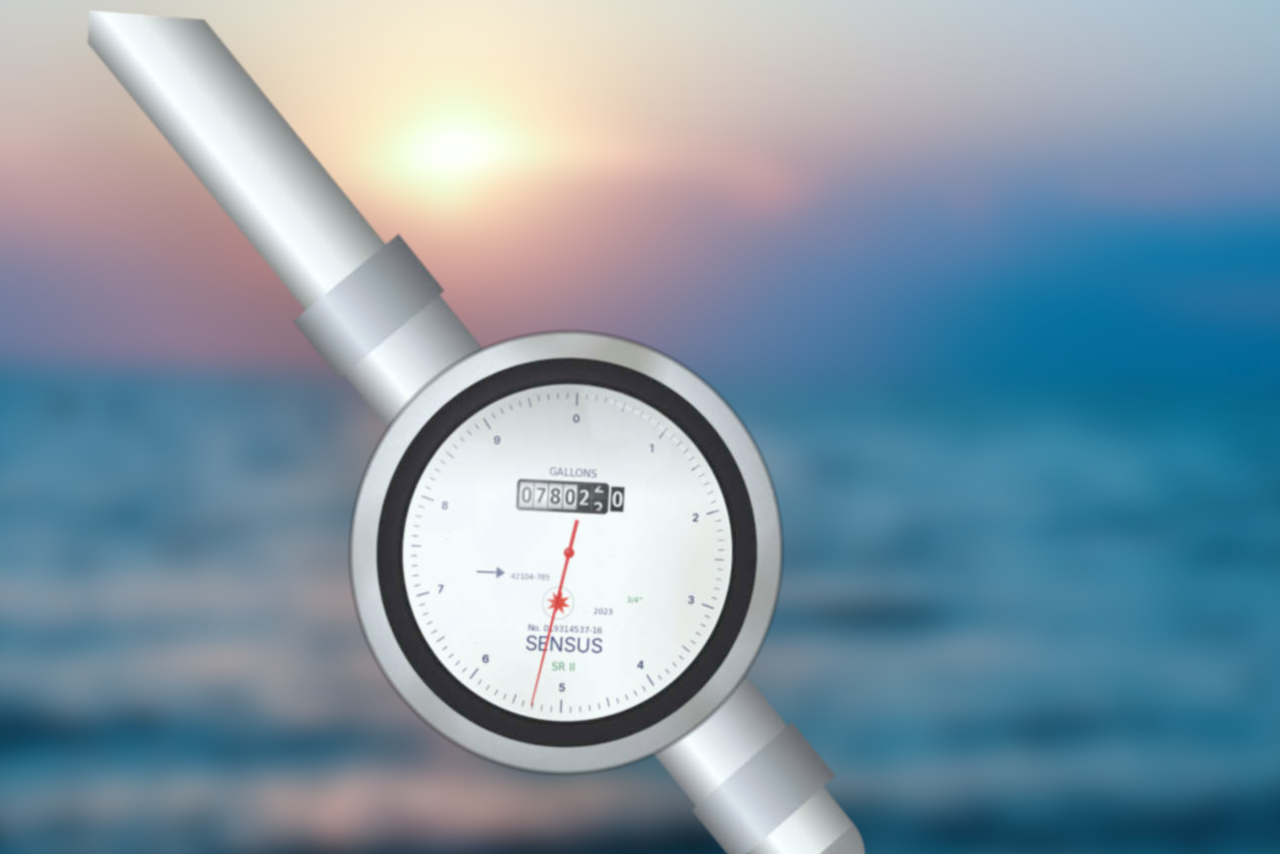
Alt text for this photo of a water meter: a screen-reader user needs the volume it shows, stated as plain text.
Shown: 780225.3 gal
